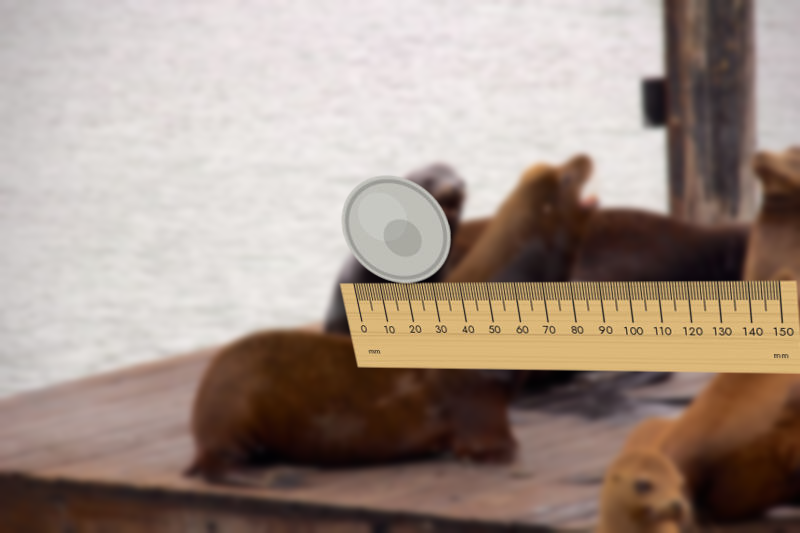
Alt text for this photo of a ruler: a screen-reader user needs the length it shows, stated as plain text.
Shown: 40 mm
